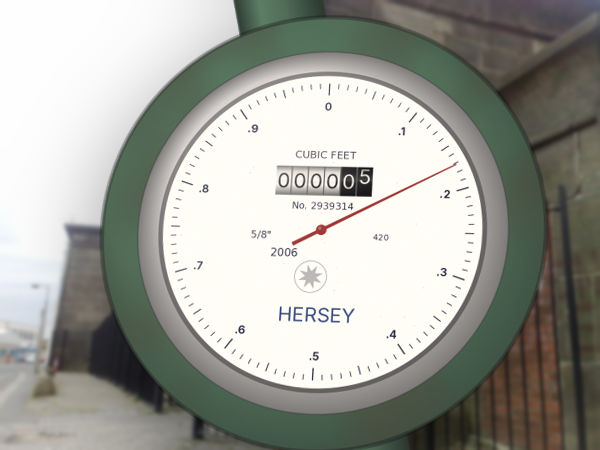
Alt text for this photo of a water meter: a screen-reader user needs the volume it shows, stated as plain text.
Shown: 5.17 ft³
